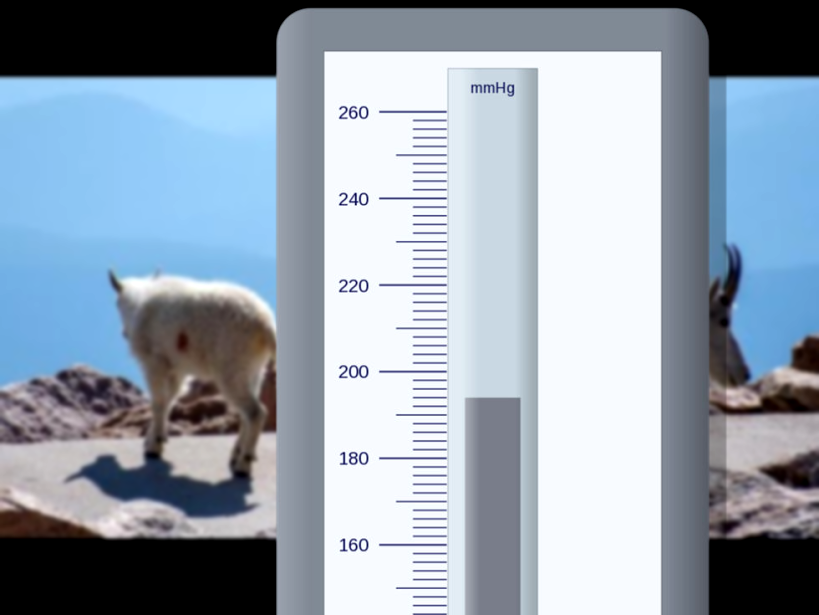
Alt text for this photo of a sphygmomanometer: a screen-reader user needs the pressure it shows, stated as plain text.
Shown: 194 mmHg
